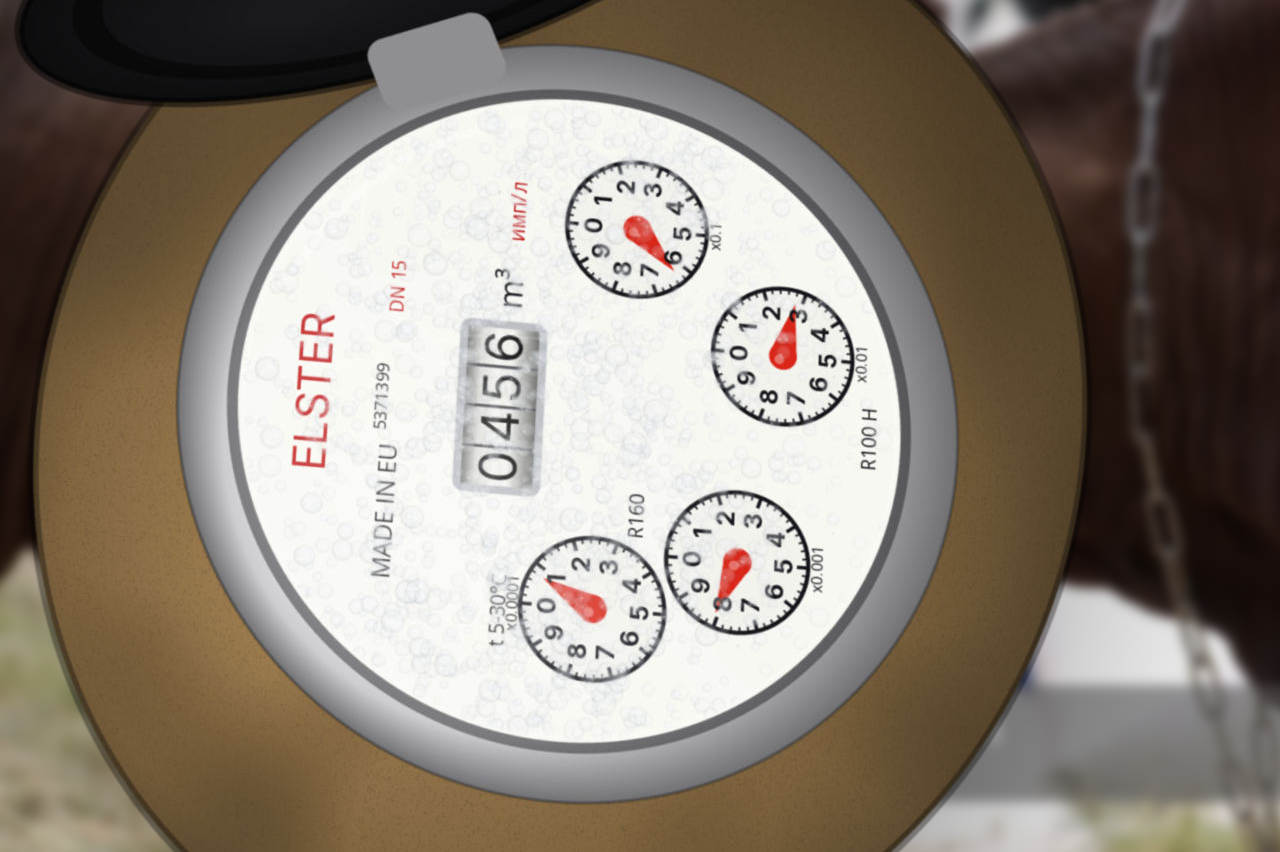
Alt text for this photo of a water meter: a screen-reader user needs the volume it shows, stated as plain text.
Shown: 456.6280 m³
